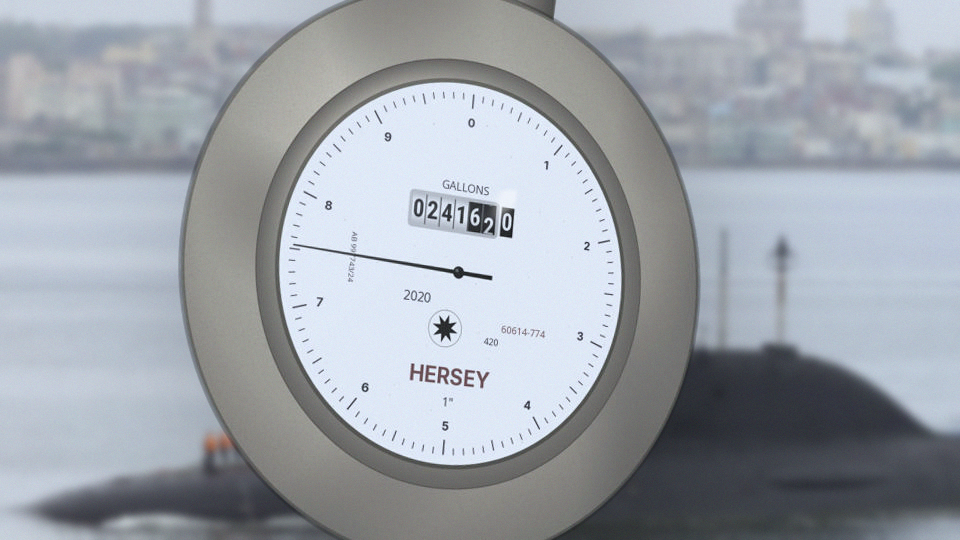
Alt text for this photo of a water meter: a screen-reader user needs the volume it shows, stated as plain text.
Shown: 241617.5 gal
